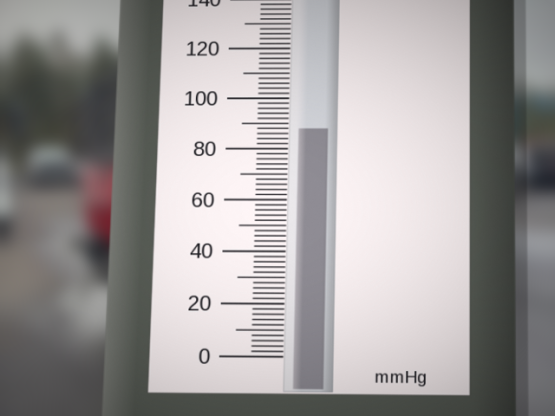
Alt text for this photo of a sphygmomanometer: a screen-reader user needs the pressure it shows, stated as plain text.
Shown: 88 mmHg
